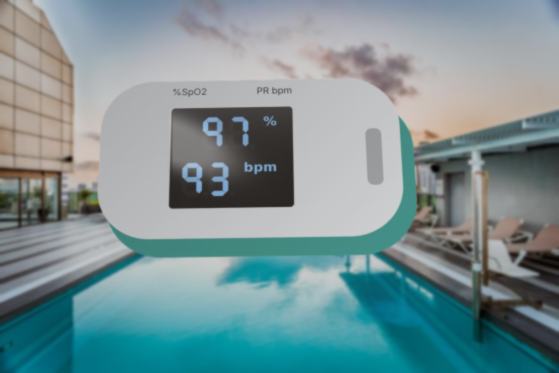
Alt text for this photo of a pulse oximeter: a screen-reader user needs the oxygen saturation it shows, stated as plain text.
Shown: 97 %
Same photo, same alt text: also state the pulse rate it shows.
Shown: 93 bpm
